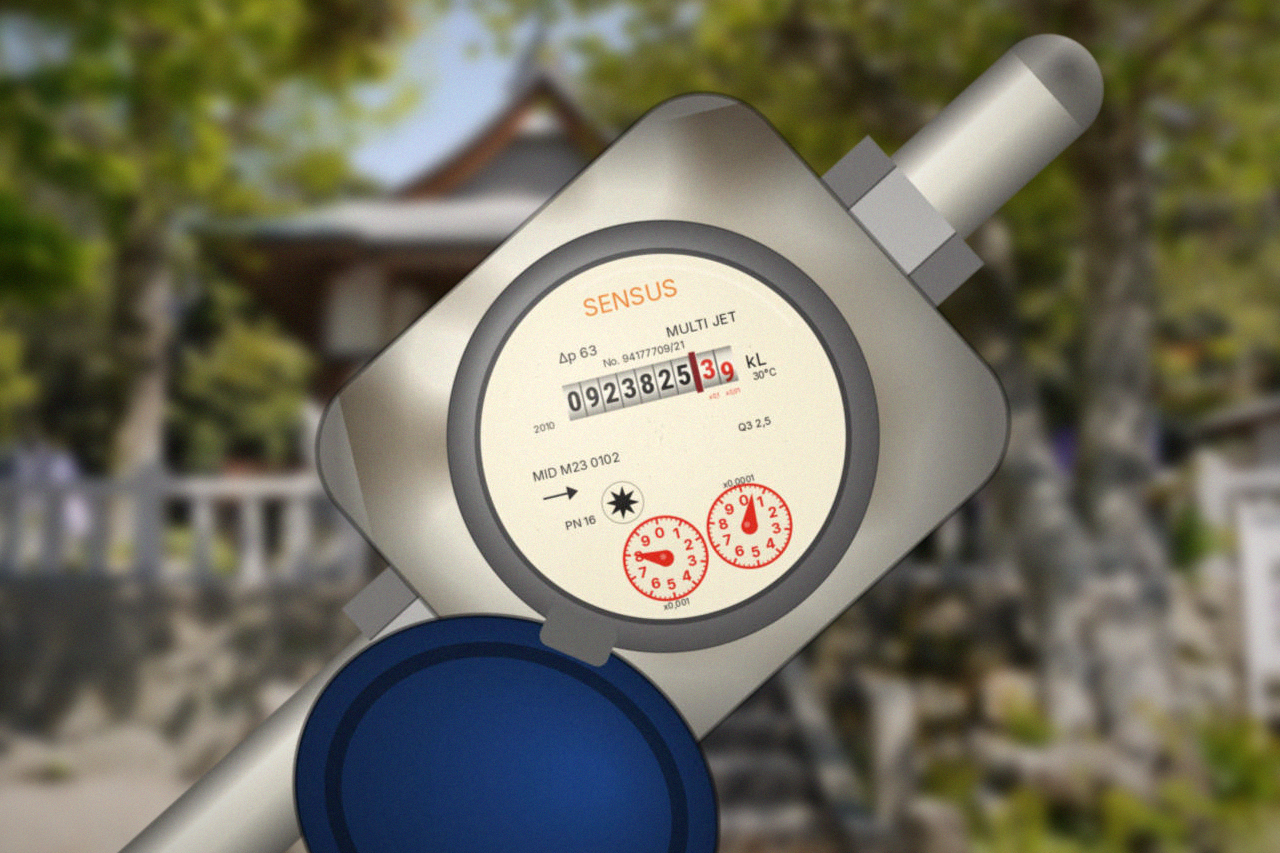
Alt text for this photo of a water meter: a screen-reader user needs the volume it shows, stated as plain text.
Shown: 923825.3880 kL
